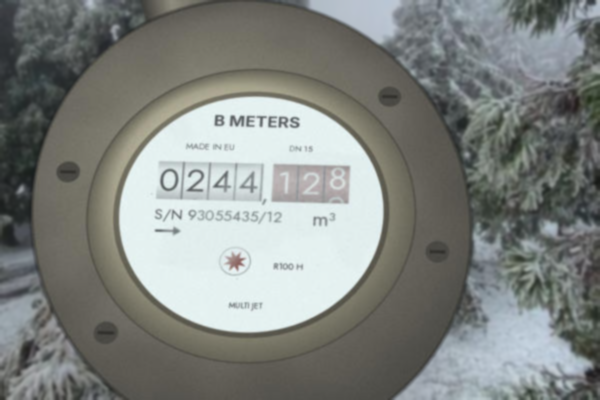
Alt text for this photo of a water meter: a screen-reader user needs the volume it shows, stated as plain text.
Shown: 244.128 m³
